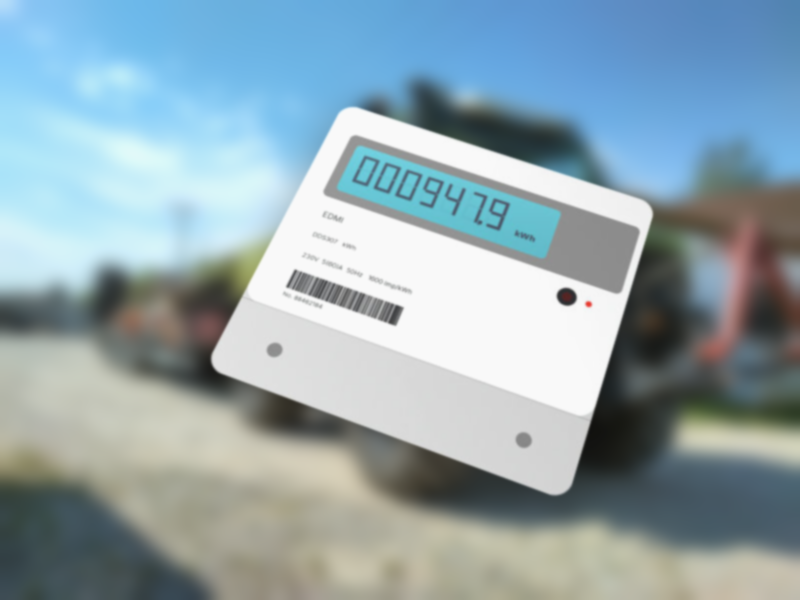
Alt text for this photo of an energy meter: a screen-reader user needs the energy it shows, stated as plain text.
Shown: 947.9 kWh
